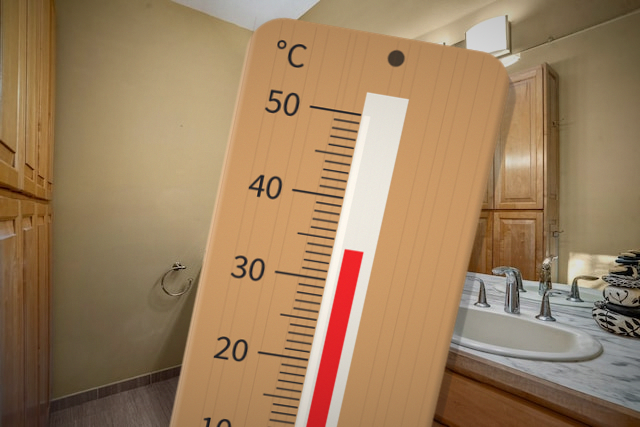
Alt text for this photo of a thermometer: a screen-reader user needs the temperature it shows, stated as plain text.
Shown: 34 °C
